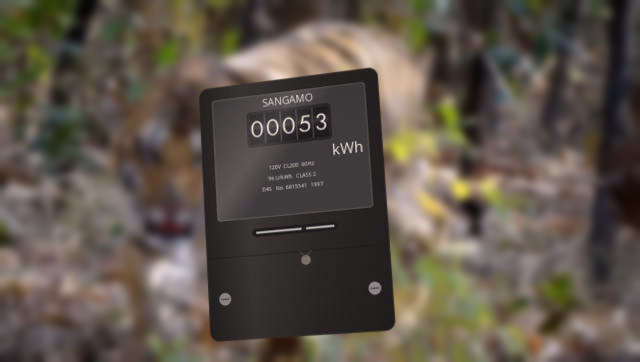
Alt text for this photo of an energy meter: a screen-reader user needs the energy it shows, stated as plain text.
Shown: 53 kWh
